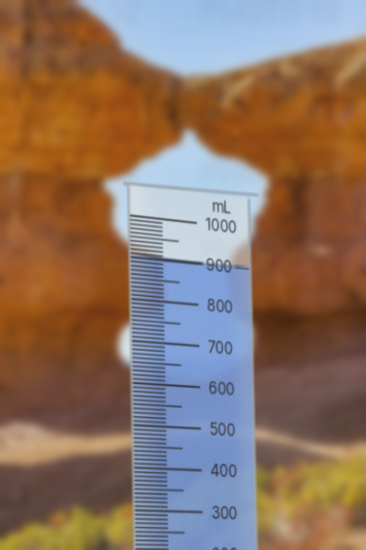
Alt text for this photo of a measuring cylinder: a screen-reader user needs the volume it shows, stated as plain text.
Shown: 900 mL
